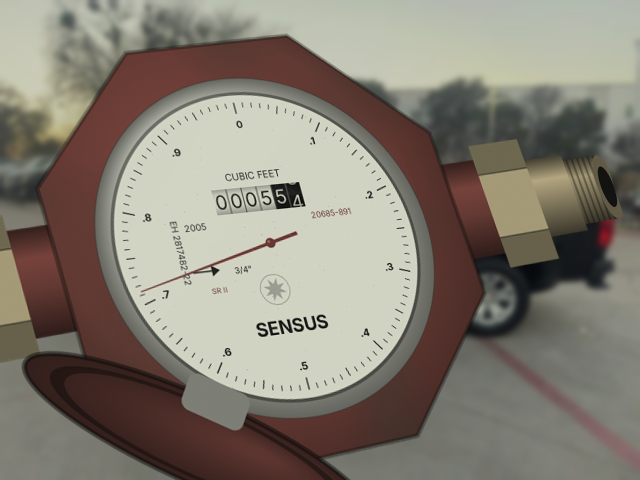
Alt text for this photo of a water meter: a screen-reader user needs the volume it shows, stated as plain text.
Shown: 553.71 ft³
